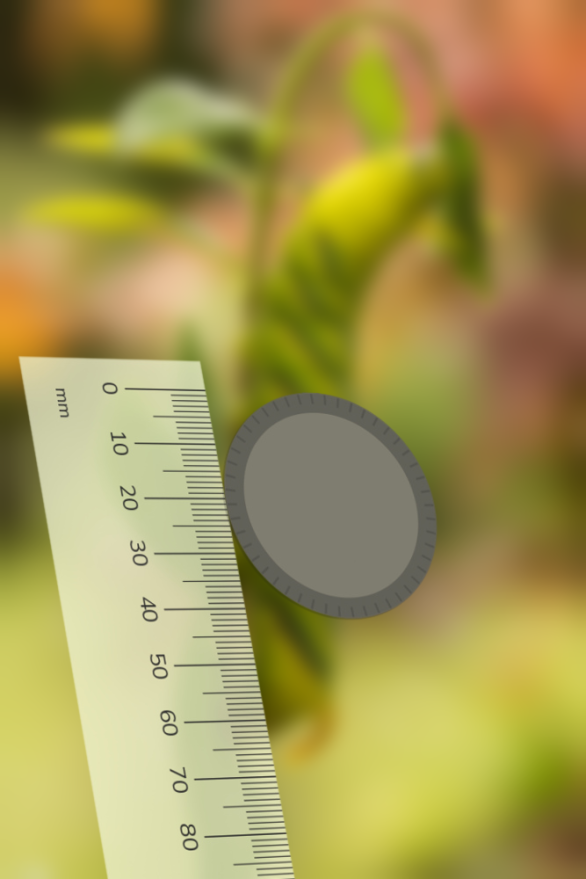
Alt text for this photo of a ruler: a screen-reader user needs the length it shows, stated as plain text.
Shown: 42 mm
